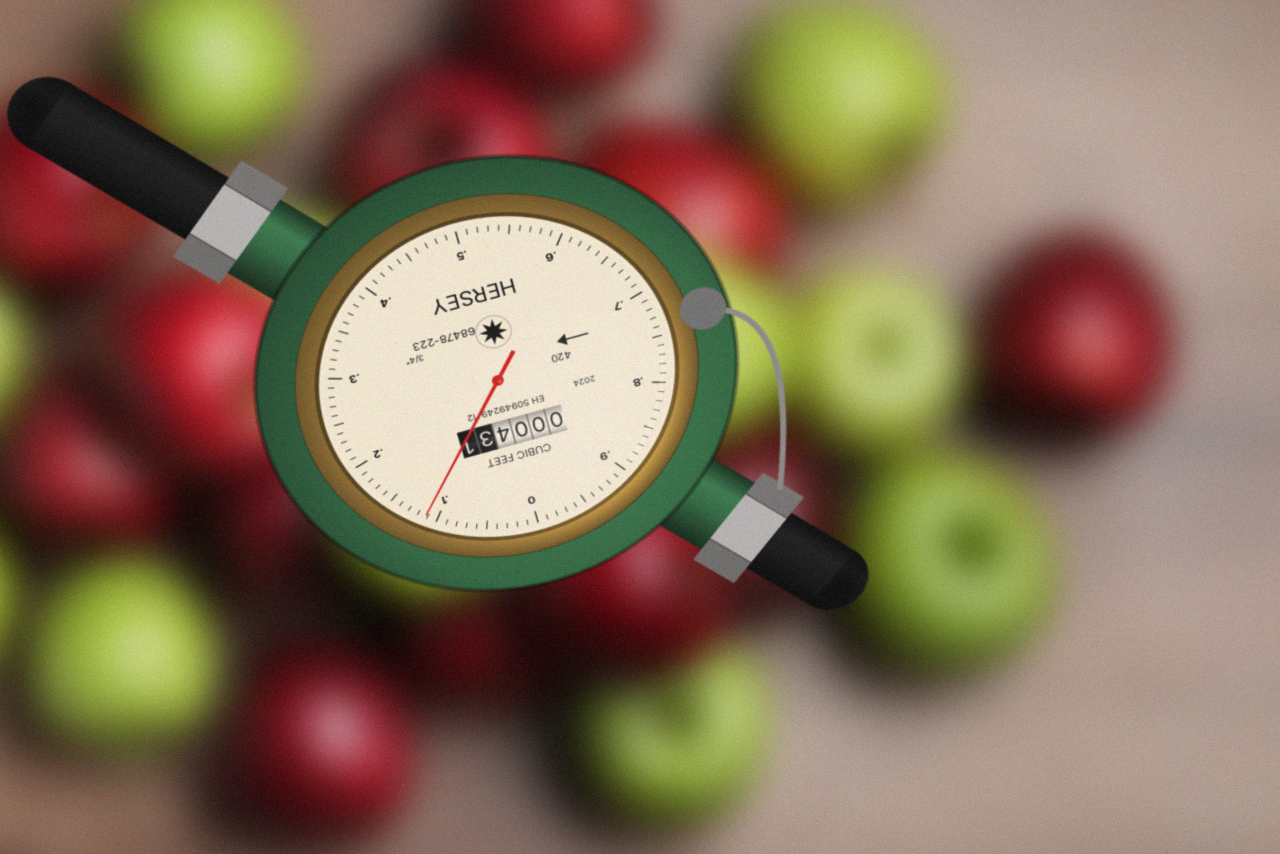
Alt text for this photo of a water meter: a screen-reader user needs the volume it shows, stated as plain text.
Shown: 431.11 ft³
